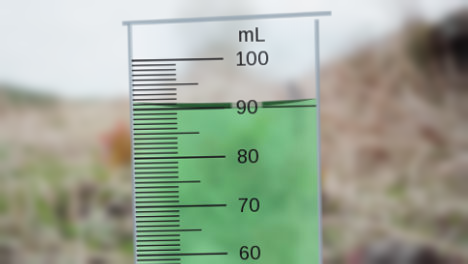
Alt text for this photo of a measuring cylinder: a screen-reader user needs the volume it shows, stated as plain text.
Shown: 90 mL
